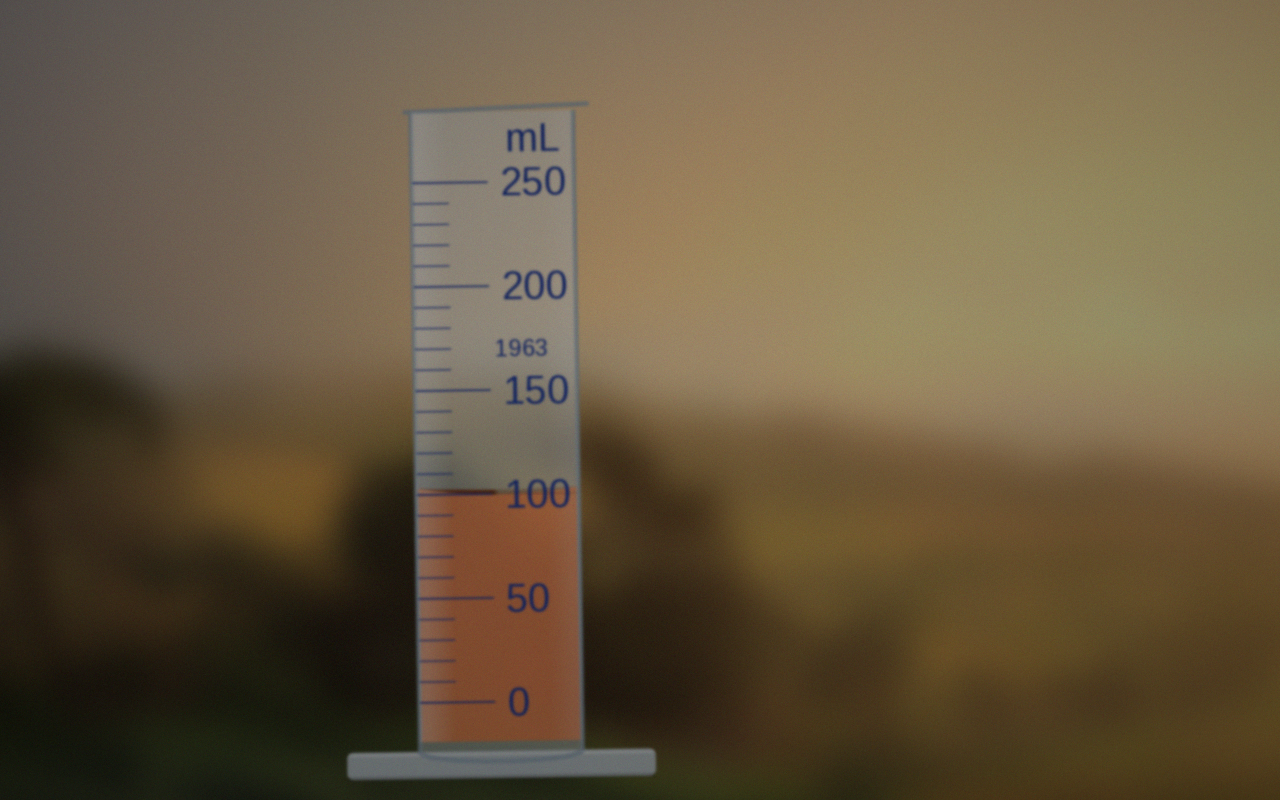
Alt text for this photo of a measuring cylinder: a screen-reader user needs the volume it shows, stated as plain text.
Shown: 100 mL
